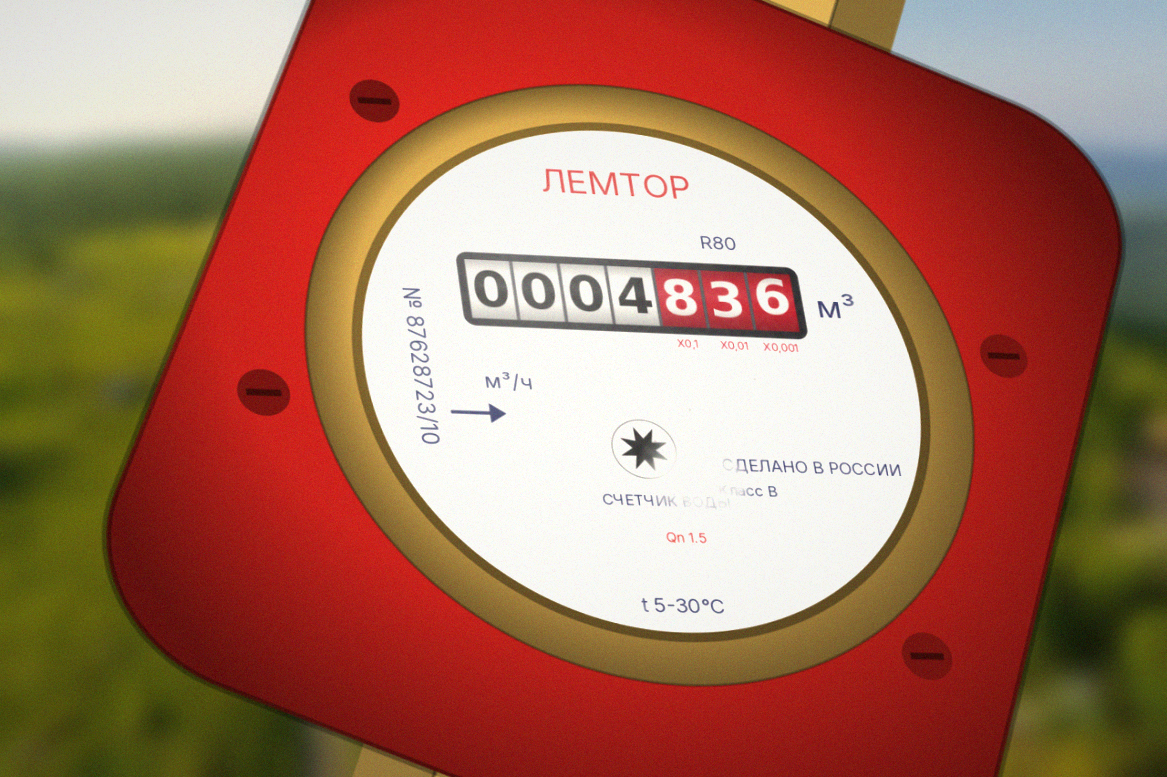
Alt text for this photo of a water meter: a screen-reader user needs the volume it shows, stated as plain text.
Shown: 4.836 m³
